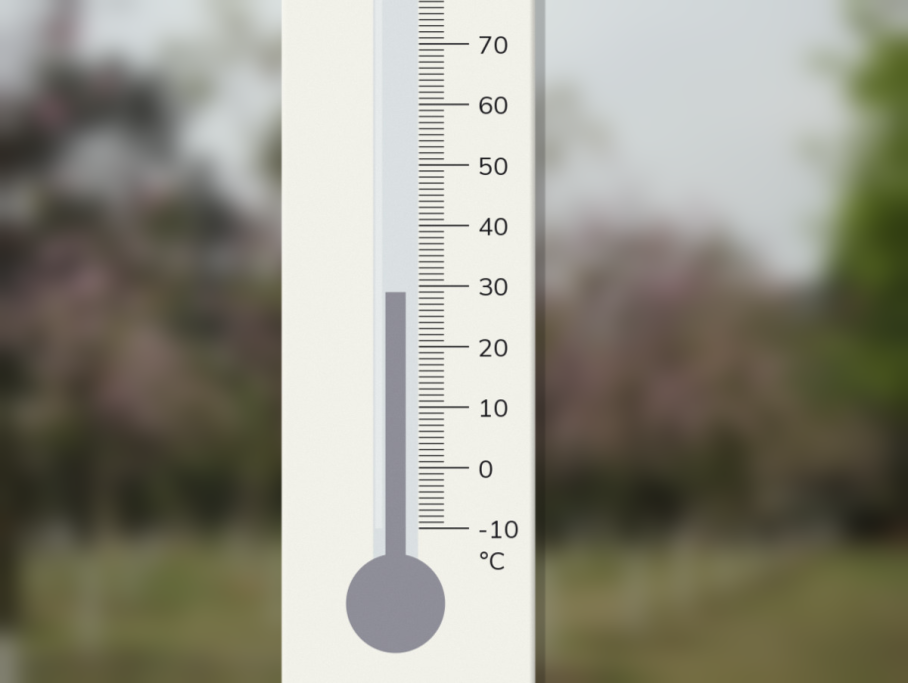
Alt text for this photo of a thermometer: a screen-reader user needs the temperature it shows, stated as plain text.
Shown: 29 °C
